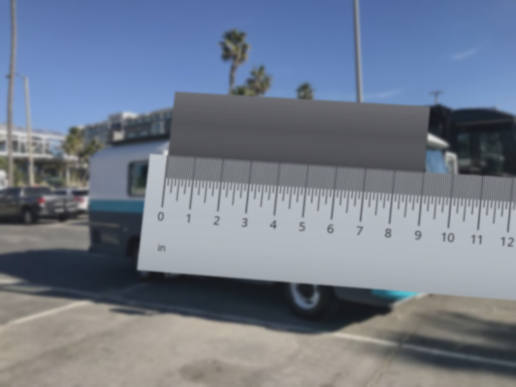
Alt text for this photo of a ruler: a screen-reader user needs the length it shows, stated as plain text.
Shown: 9 in
